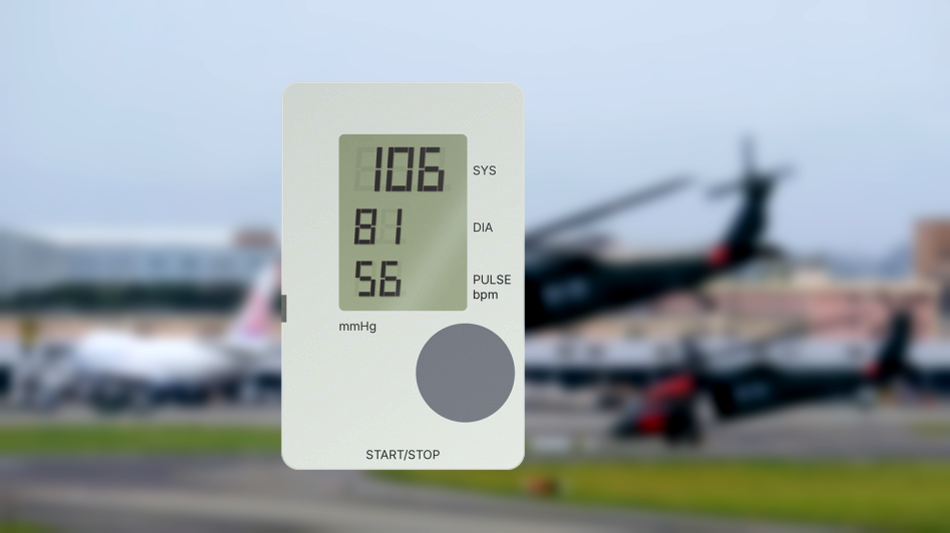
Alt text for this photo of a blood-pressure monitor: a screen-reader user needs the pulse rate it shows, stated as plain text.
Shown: 56 bpm
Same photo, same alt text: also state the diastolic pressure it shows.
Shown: 81 mmHg
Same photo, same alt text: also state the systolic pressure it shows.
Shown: 106 mmHg
